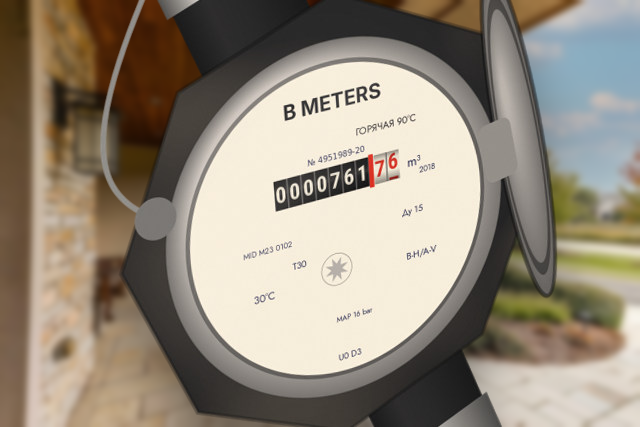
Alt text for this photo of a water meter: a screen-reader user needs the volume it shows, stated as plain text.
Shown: 761.76 m³
